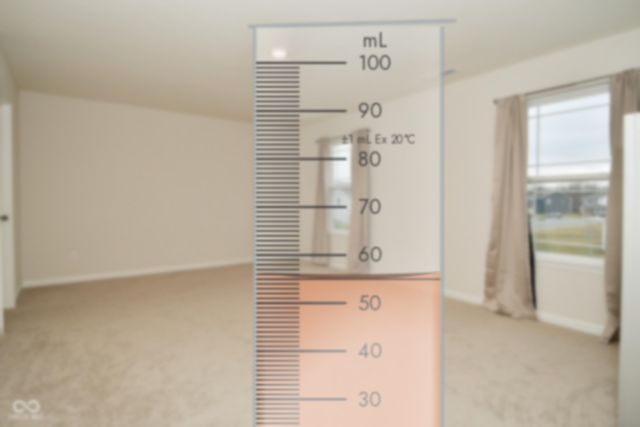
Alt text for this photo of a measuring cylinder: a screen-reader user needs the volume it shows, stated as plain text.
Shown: 55 mL
